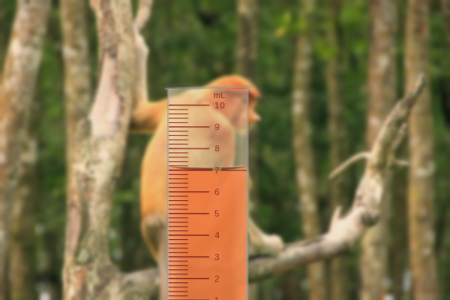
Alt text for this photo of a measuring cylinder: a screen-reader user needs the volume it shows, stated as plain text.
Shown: 7 mL
